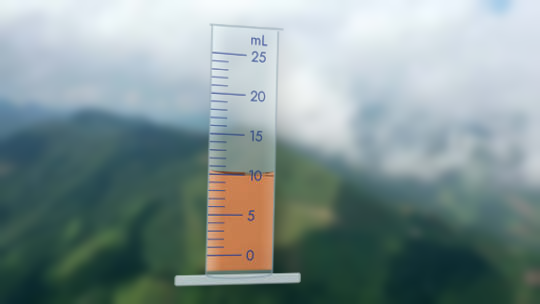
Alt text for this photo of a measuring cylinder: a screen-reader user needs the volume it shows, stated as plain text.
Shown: 10 mL
